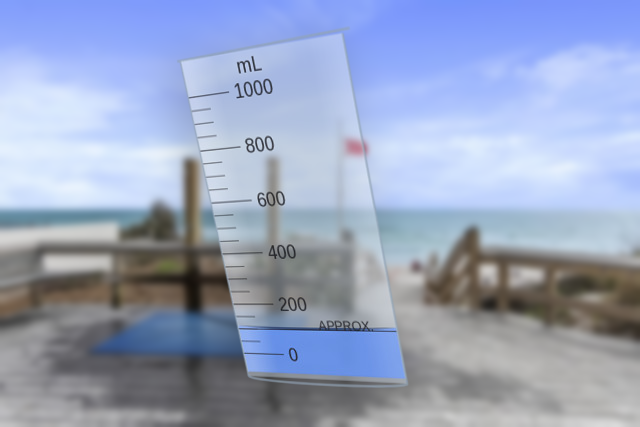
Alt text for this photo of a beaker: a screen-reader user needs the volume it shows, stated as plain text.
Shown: 100 mL
